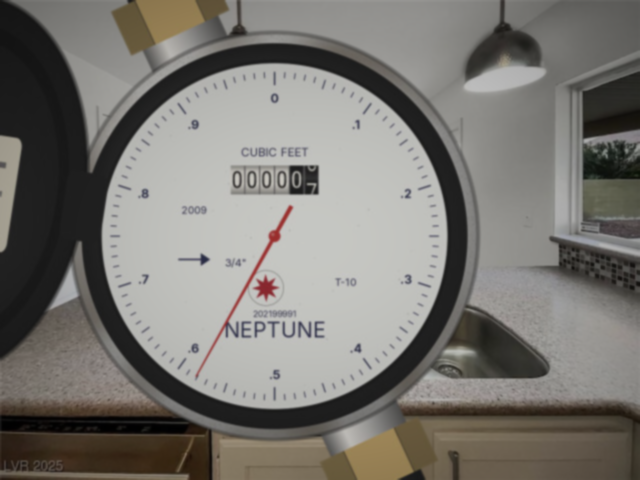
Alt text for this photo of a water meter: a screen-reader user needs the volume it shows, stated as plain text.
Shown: 6.58 ft³
